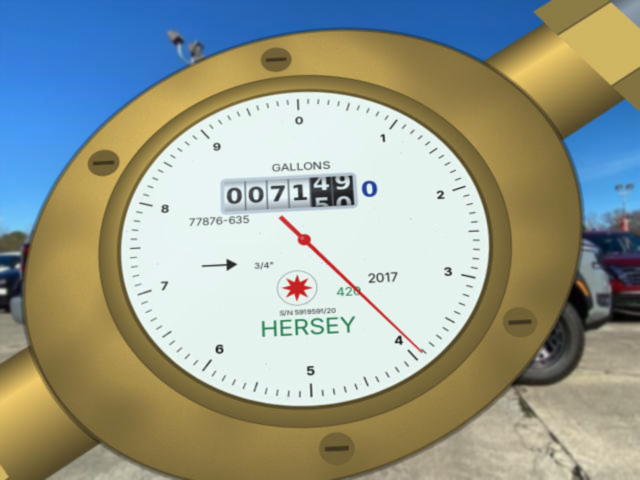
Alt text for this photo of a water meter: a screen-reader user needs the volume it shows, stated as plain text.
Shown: 71493.9 gal
